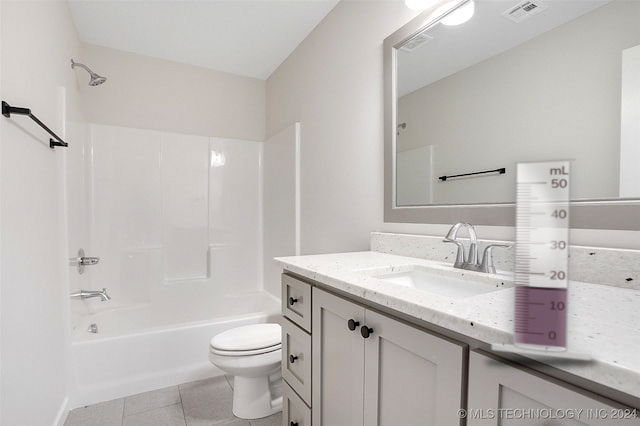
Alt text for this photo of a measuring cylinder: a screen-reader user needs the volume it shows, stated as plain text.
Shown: 15 mL
